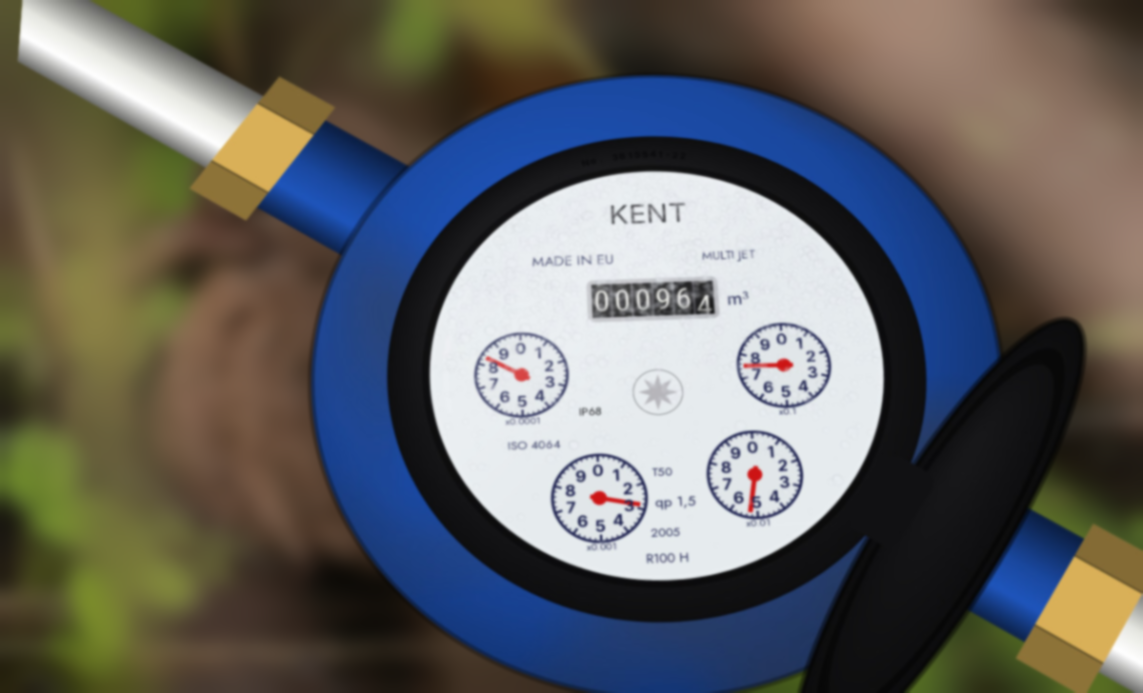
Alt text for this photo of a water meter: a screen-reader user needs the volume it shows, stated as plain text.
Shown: 963.7528 m³
